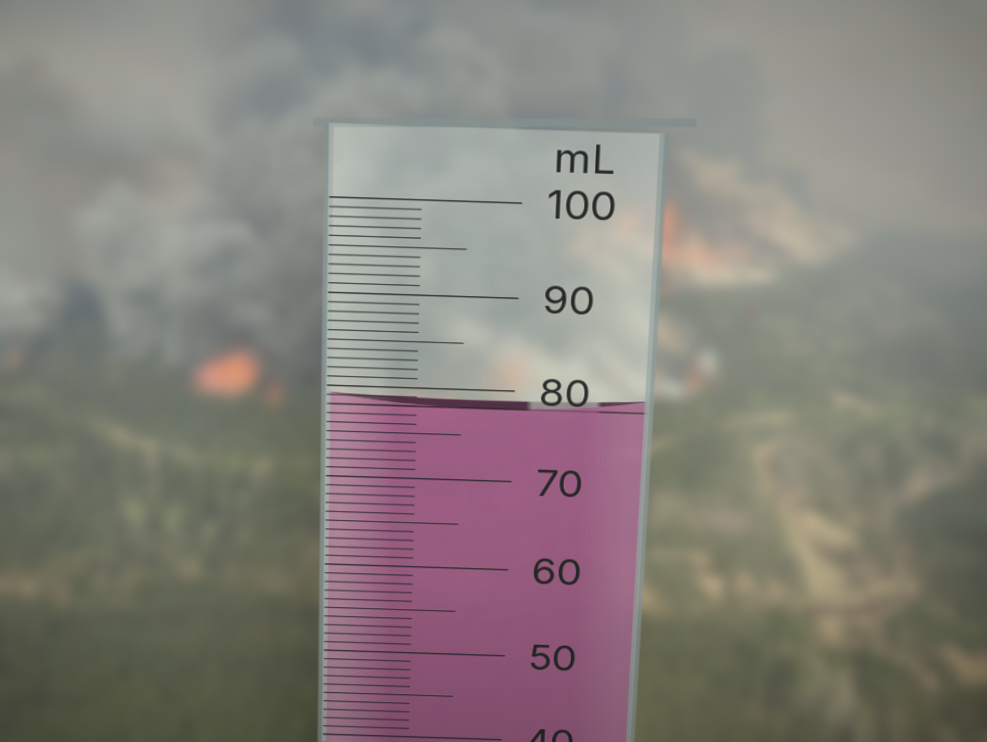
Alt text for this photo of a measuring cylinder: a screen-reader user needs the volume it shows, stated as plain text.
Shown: 78 mL
